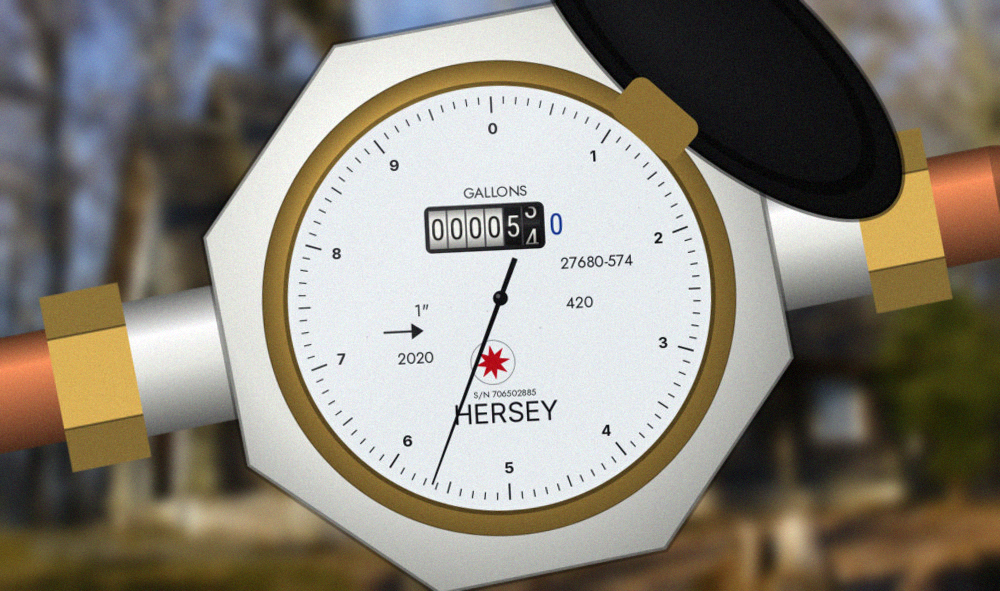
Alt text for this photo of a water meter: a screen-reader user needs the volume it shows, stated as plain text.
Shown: 535.6 gal
